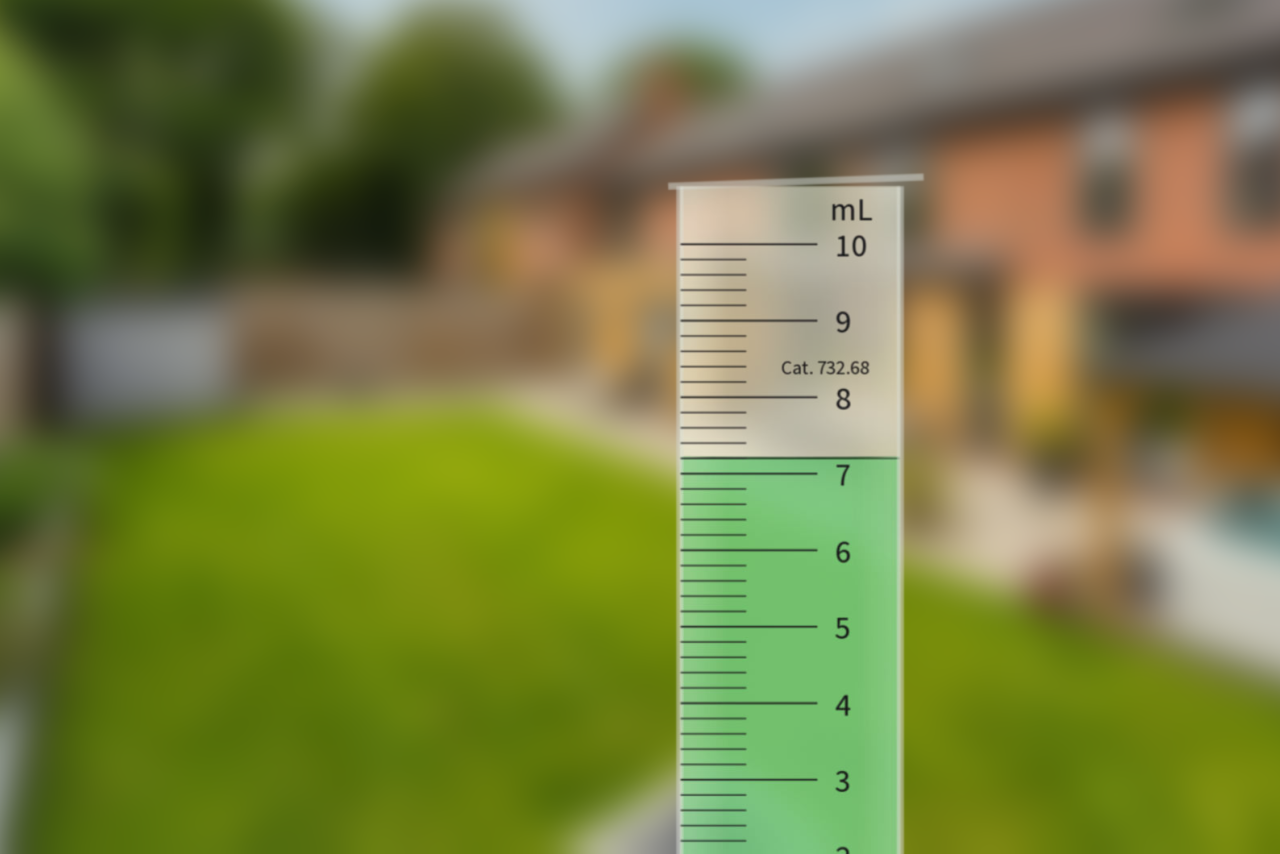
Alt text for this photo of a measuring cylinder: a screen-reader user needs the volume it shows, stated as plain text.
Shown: 7.2 mL
